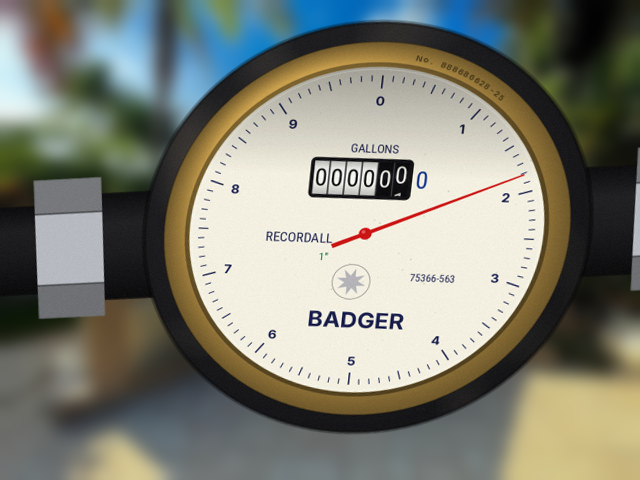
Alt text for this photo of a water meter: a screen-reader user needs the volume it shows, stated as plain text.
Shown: 1.8 gal
